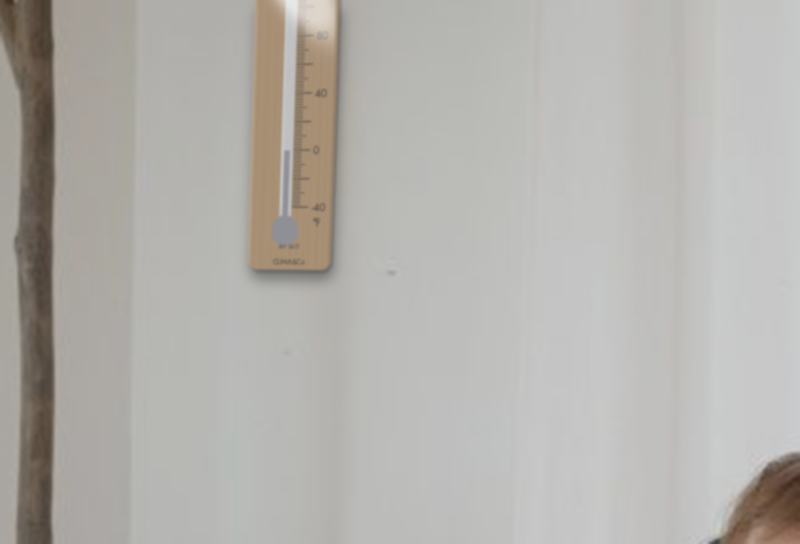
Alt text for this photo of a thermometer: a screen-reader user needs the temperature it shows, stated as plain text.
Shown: 0 °F
